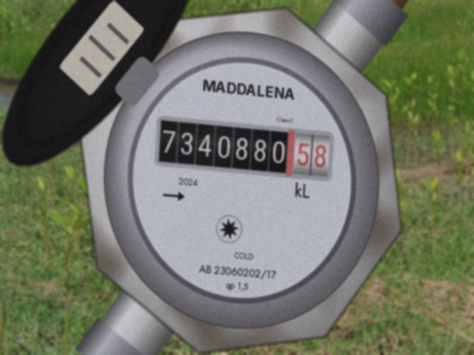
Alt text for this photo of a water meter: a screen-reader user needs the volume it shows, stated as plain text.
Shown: 7340880.58 kL
